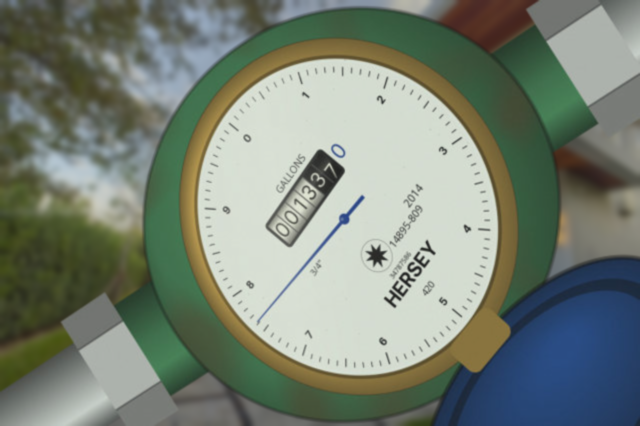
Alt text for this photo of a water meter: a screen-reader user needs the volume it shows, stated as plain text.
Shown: 13367.6 gal
